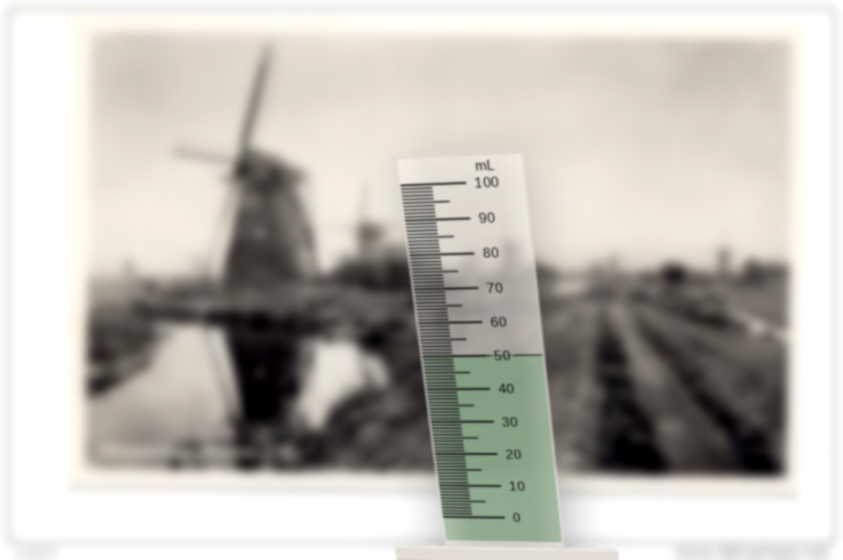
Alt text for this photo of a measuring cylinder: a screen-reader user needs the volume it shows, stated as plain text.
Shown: 50 mL
